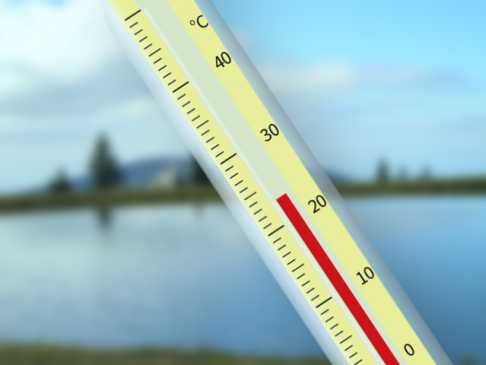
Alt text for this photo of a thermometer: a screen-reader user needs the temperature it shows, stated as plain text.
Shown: 23 °C
